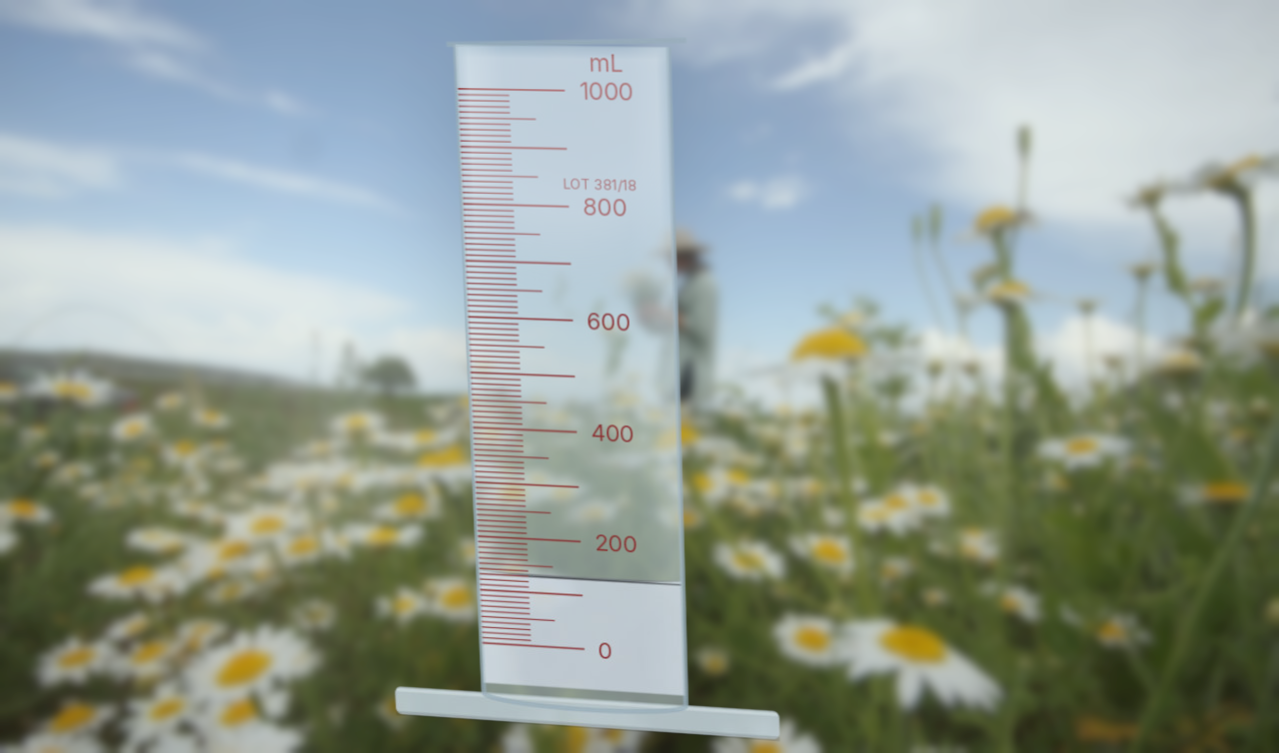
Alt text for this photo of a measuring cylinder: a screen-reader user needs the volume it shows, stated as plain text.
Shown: 130 mL
